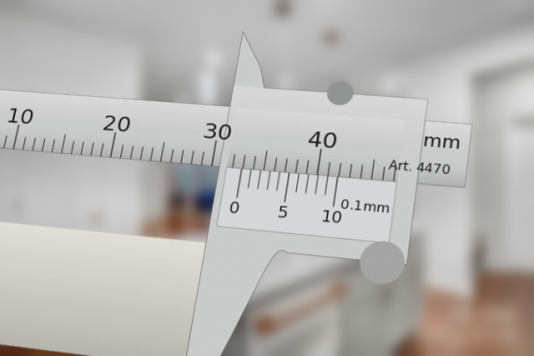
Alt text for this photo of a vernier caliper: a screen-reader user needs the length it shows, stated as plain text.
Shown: 32.9 mm
